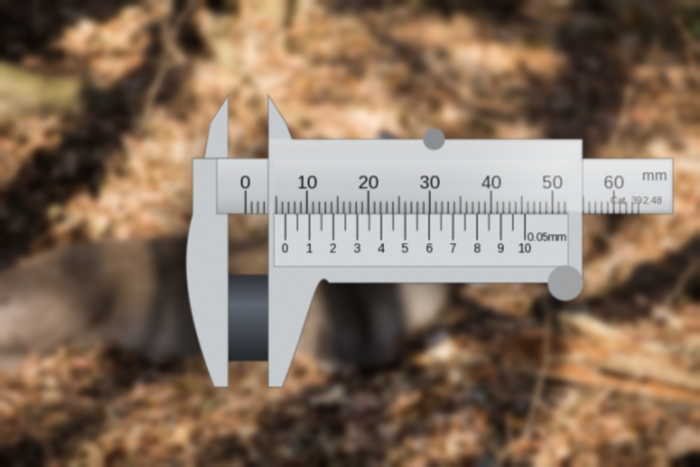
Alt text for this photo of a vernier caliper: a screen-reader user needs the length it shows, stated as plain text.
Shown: 6.5 mm
